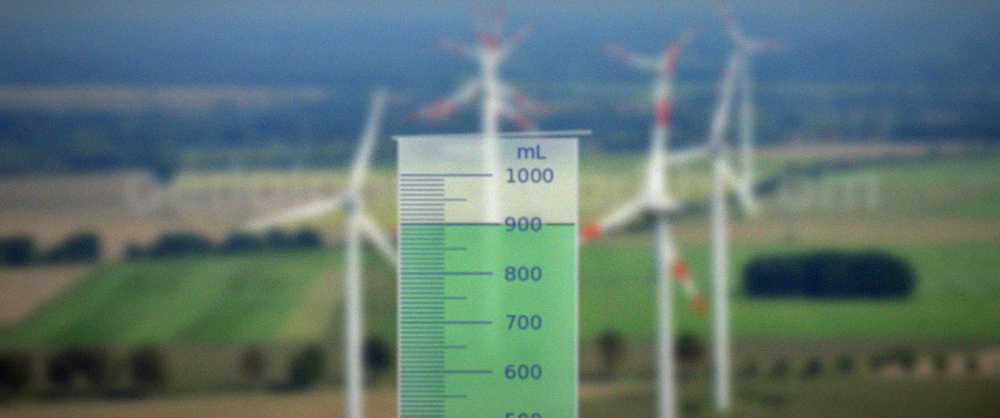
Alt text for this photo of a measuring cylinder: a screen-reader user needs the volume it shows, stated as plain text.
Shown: 900 mL
